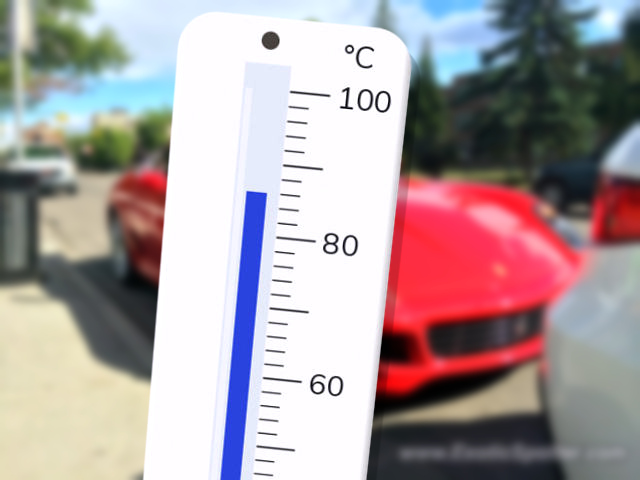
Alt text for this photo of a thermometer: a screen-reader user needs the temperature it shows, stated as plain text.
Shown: 86 °C
